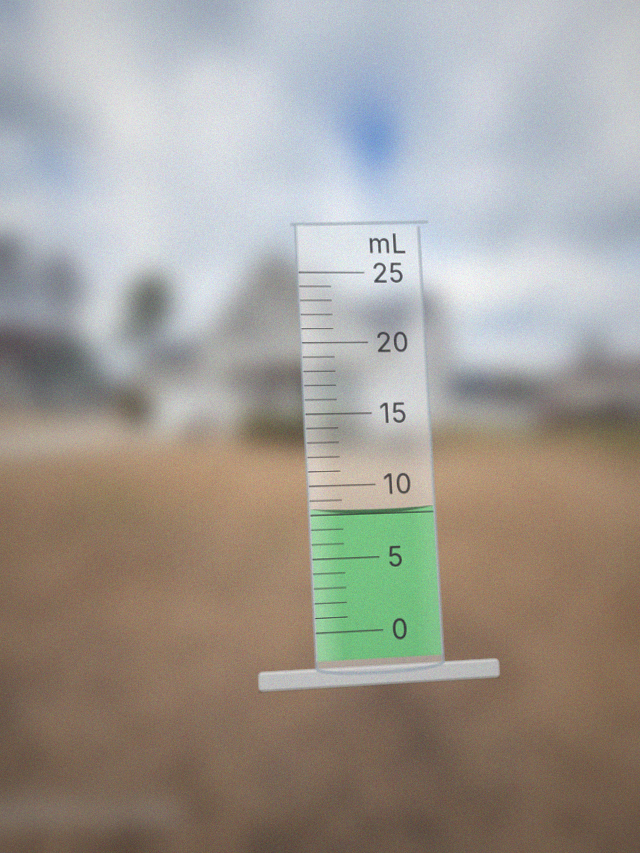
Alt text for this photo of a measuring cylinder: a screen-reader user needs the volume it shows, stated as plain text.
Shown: 8 mL
